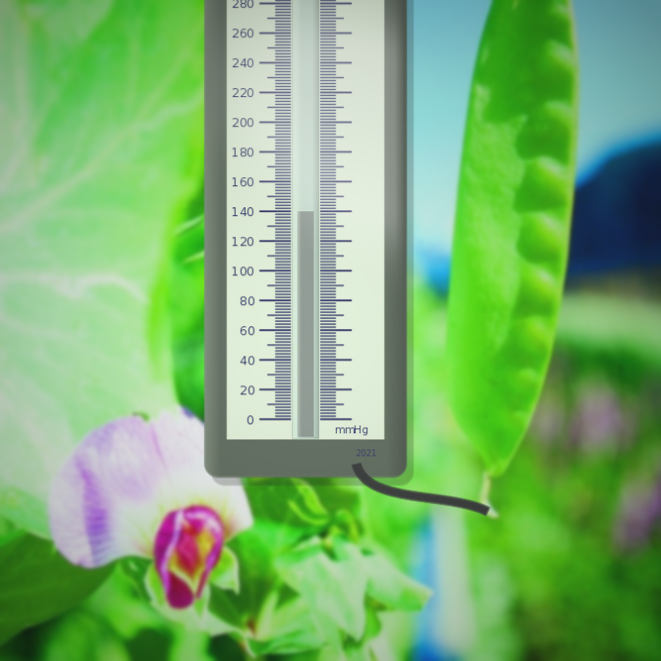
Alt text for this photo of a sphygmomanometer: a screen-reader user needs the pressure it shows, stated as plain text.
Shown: 140 mmHg
